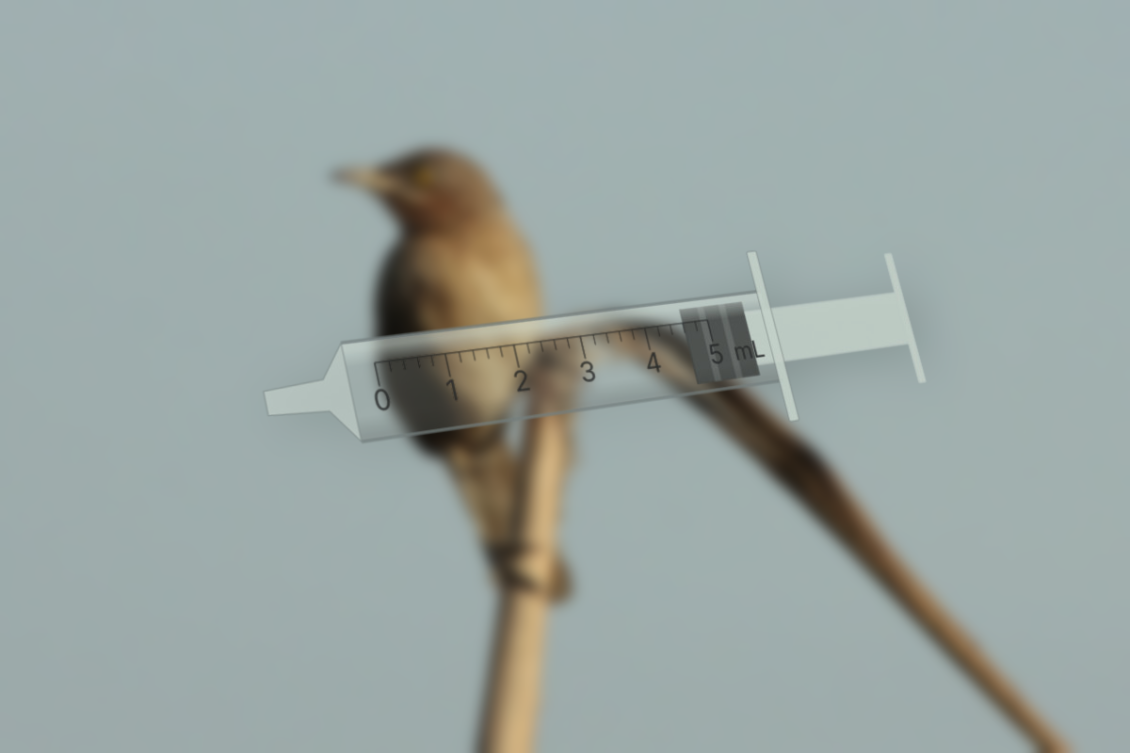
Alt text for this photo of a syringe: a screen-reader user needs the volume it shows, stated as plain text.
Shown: 4.6 mL
